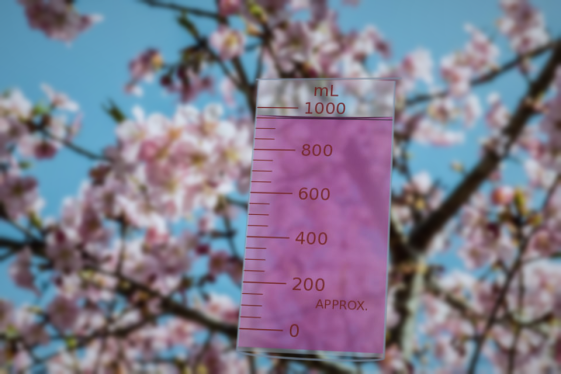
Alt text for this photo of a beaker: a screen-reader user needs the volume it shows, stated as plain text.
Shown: 950 mL
